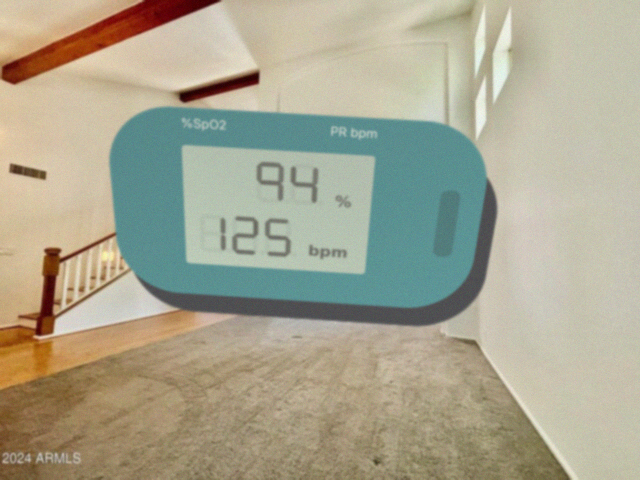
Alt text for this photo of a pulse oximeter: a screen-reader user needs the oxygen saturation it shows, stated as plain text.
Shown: 94 %
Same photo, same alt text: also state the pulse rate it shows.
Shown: 125 bpm
